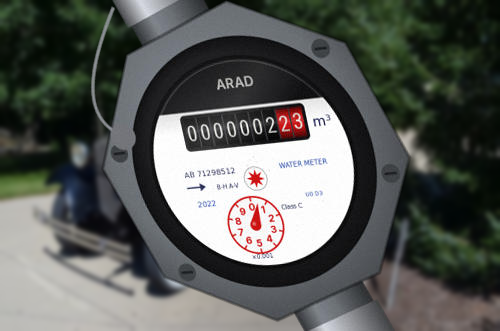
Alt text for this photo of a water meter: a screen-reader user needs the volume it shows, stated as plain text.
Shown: 2.230 m³
